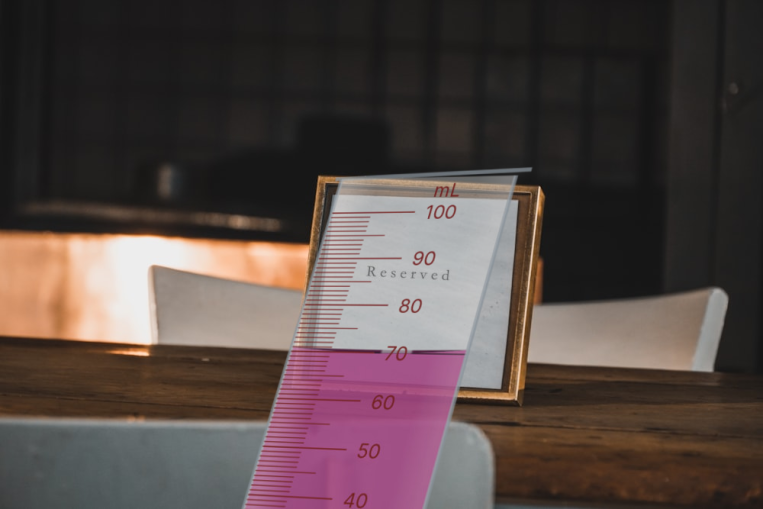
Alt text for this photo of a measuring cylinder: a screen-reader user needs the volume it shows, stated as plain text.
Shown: 70 mL
